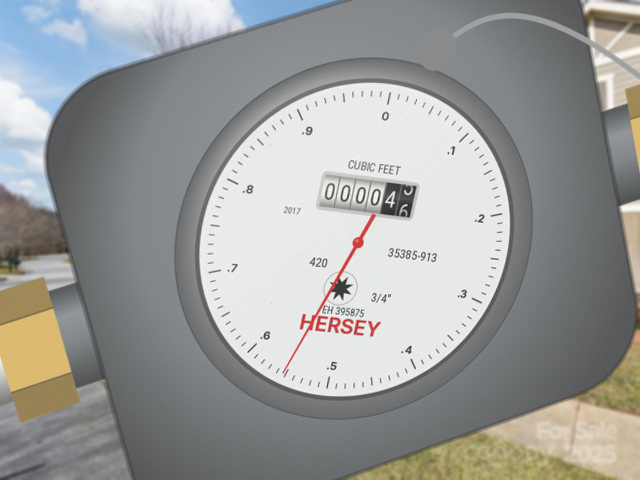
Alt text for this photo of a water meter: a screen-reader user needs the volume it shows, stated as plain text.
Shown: 45.55 ft³
